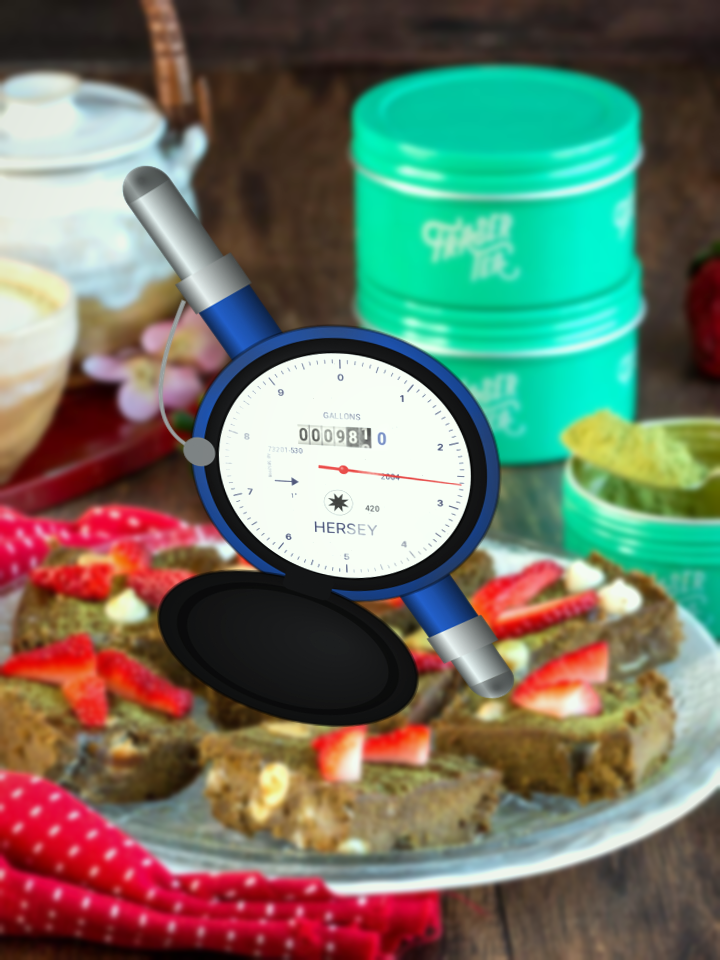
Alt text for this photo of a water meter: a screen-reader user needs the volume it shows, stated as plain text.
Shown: 9812.6 gal
